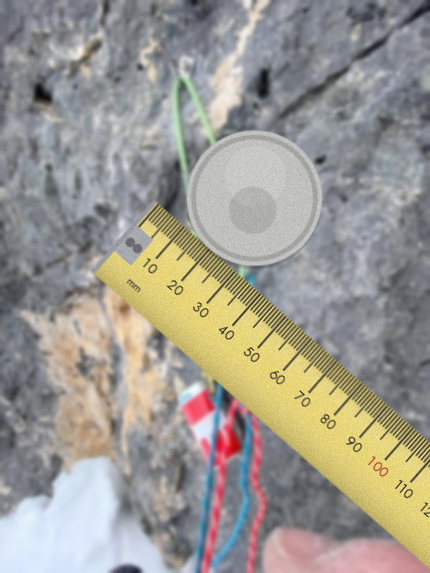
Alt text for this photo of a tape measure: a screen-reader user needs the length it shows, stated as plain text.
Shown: 40 mm
